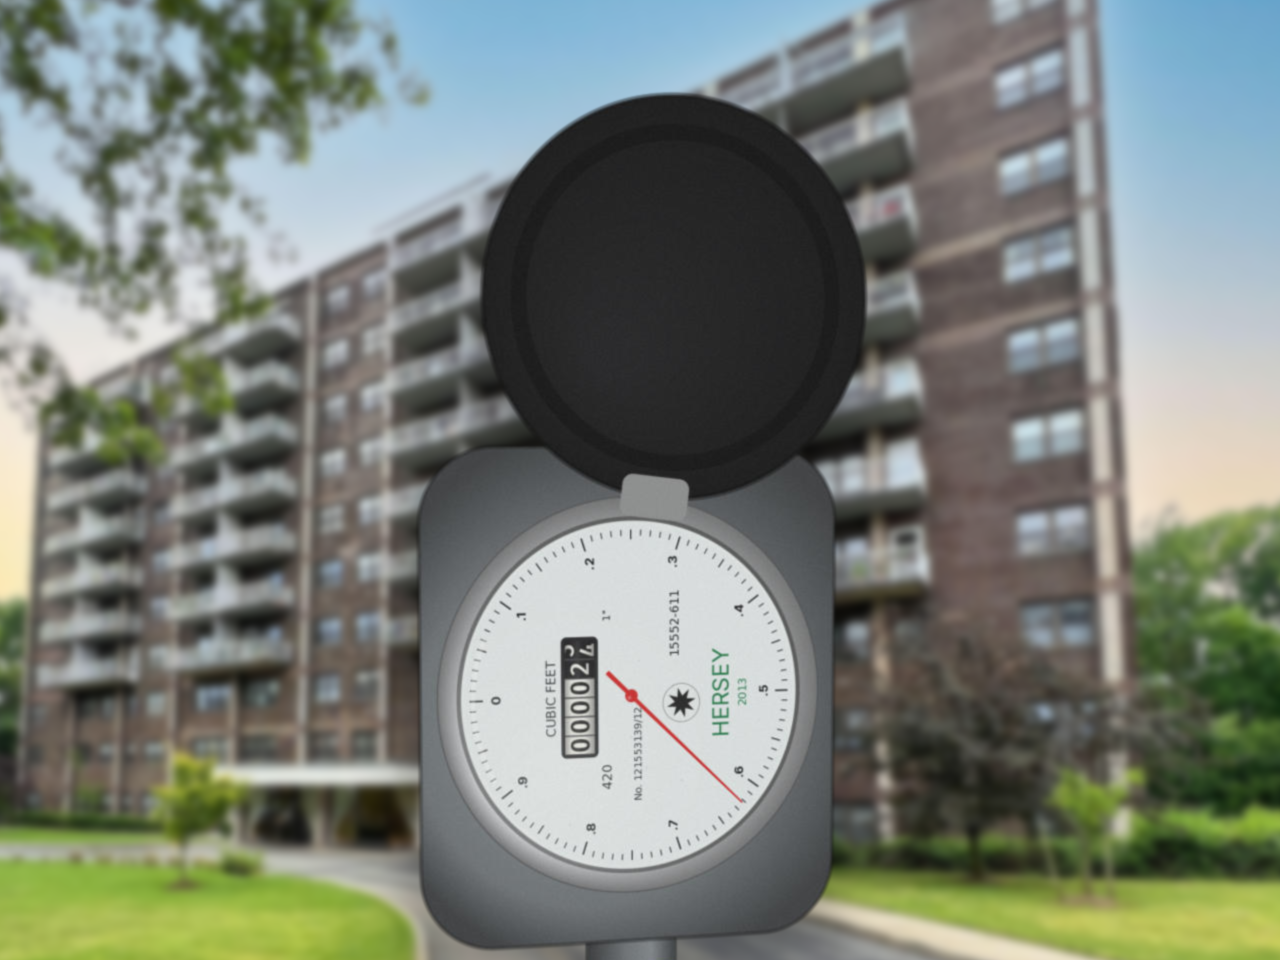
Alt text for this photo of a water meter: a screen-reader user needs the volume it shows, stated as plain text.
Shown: 23.62 ft³
